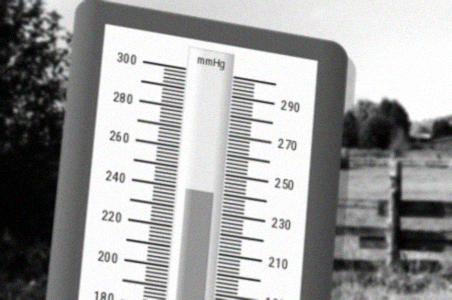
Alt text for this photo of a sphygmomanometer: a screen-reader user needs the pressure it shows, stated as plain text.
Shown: 240 mmHg
